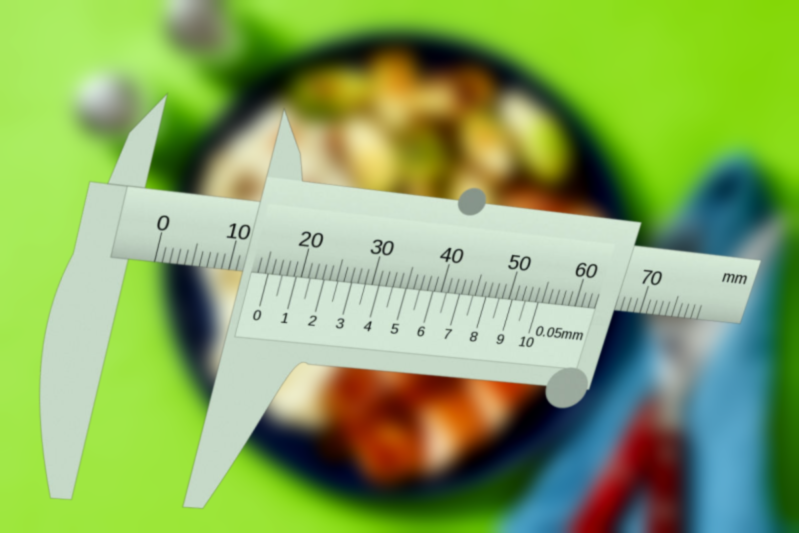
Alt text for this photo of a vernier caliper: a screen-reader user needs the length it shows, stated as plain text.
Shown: 15.4 mm
